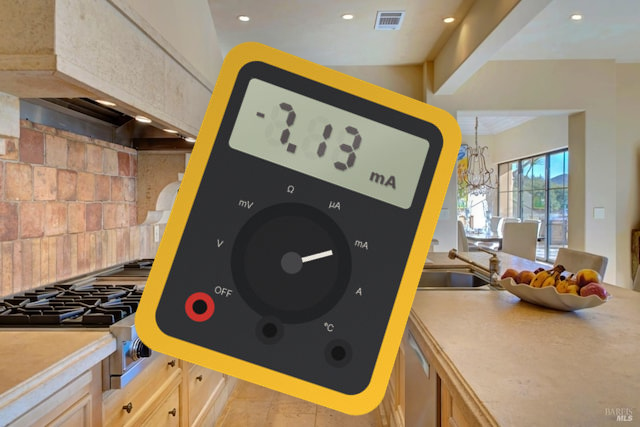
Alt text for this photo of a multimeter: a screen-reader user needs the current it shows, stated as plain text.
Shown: -7.13 mA
